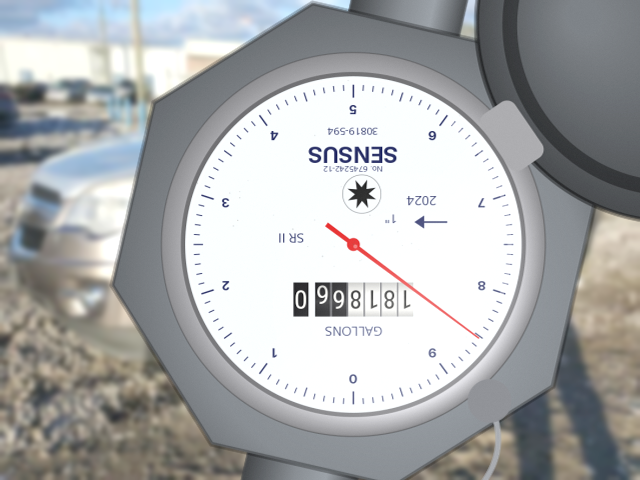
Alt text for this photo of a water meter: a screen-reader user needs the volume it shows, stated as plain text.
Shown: 1818658.5 gal
